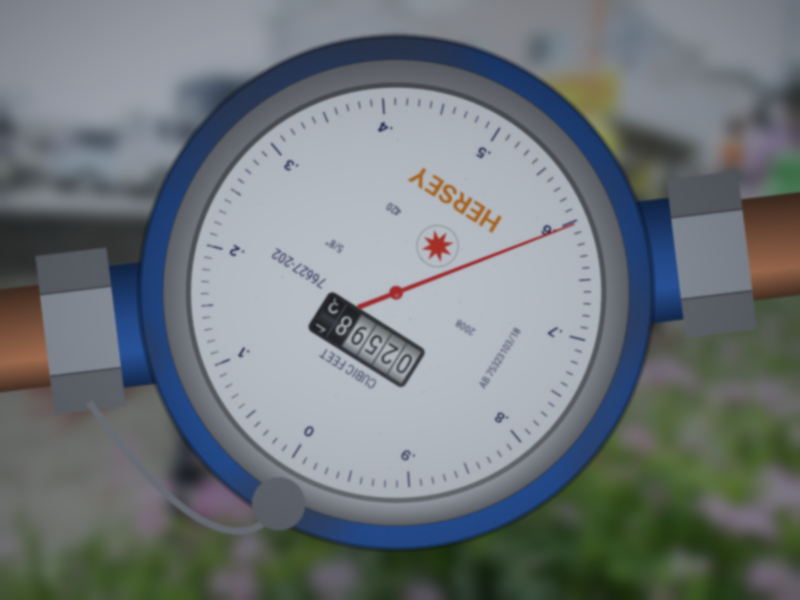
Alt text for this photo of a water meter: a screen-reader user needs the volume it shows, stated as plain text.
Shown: 25982.60 ft³
